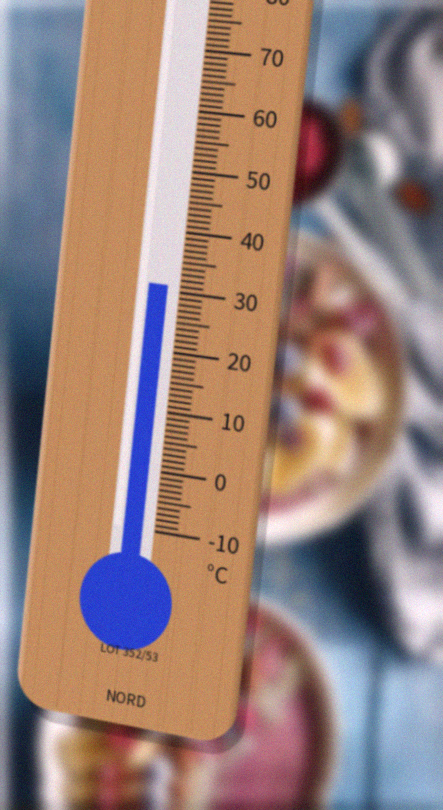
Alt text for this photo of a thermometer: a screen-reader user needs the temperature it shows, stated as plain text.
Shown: 31 °C
